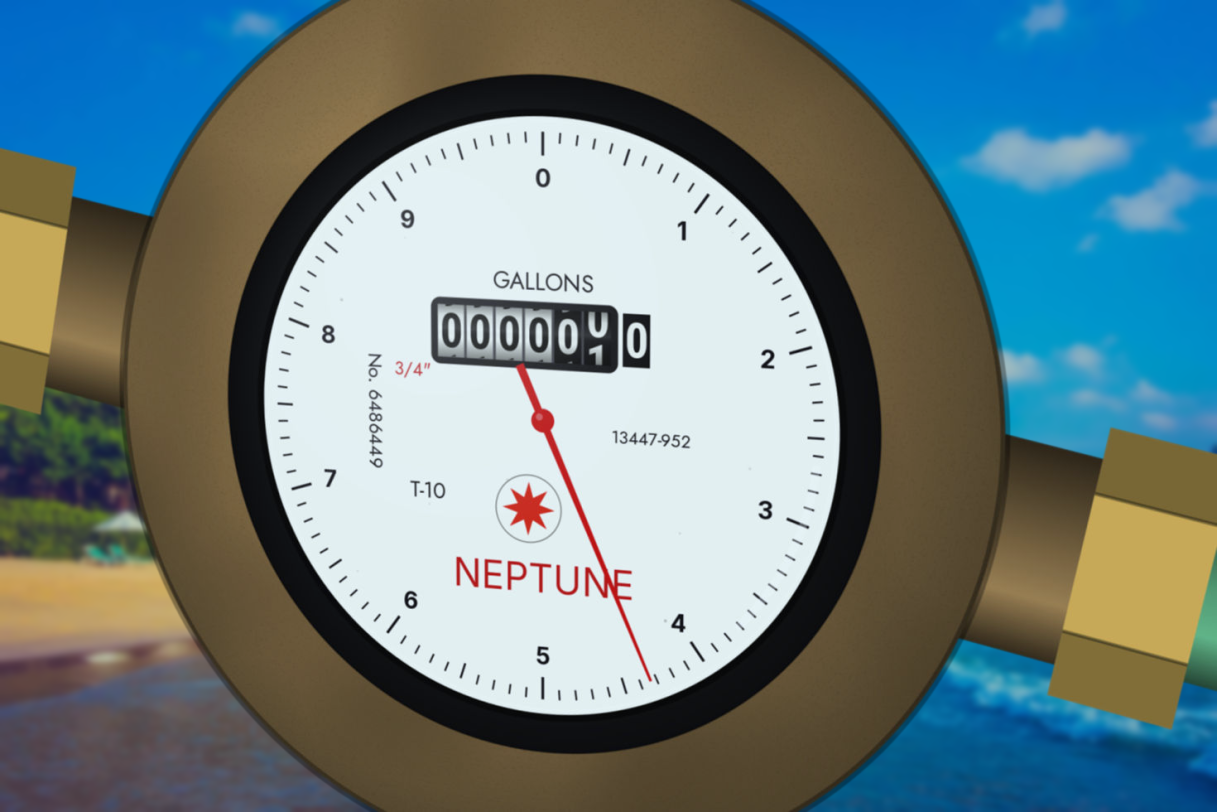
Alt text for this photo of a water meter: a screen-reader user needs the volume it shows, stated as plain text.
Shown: 4.3 gal
